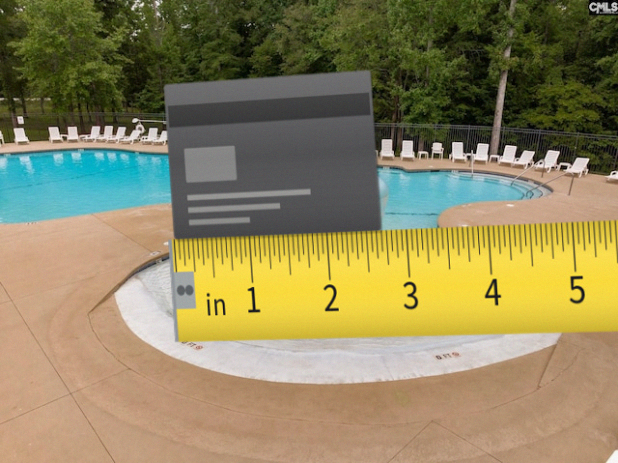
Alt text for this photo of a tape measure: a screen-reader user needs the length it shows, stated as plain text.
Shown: 2.6875 in
